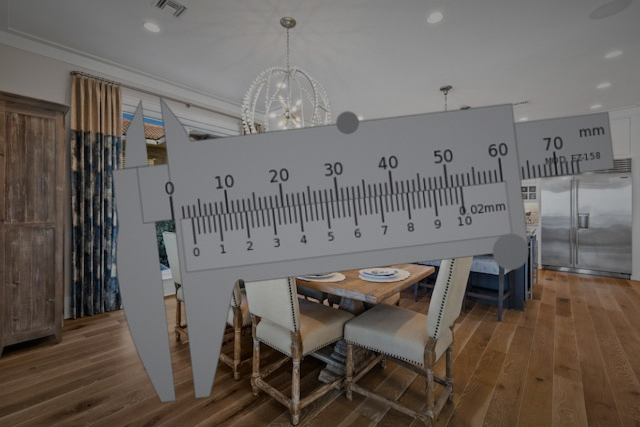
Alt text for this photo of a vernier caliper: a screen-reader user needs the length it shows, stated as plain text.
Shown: 3.5 mm
